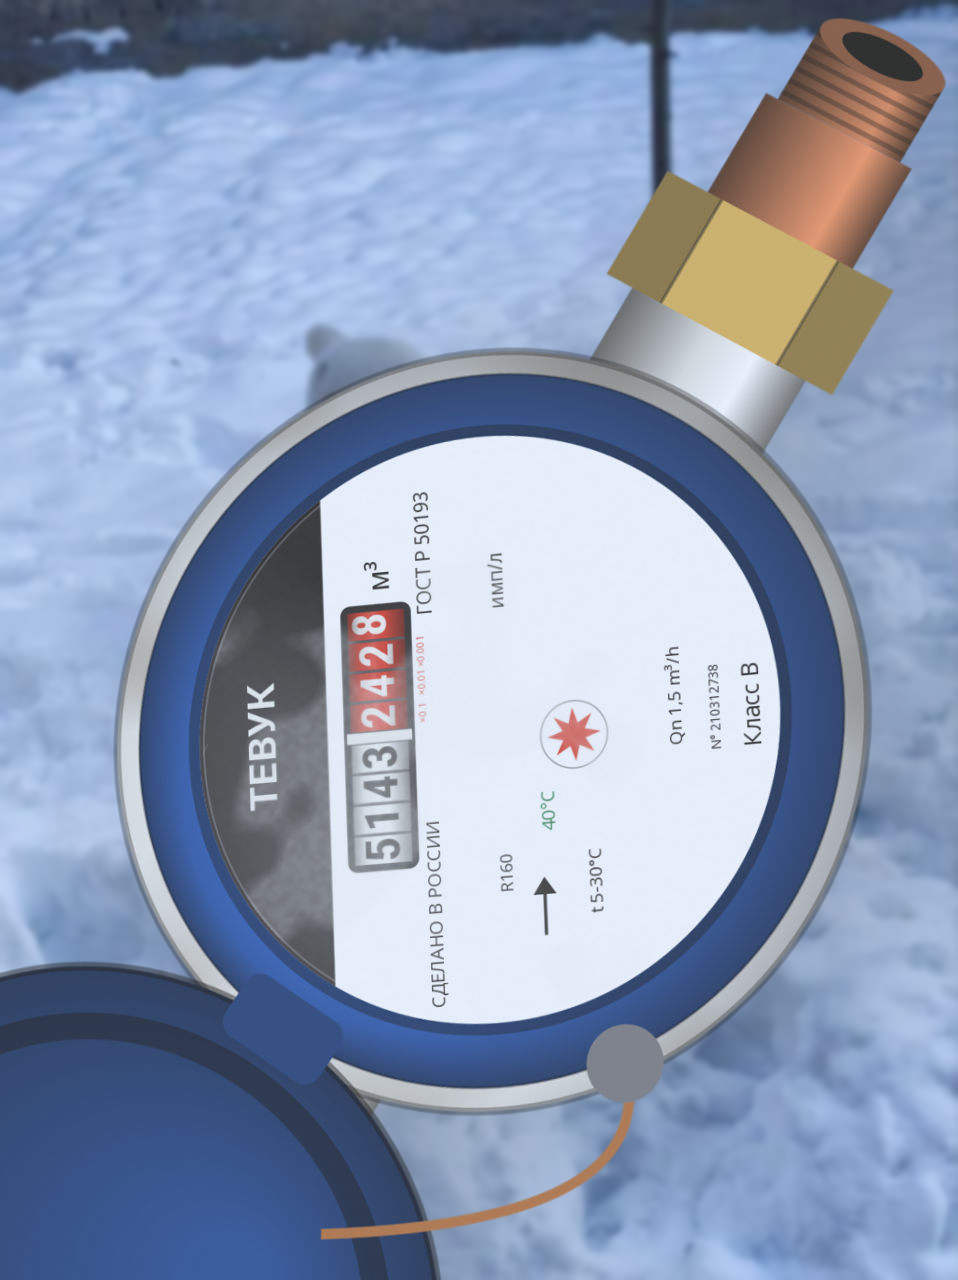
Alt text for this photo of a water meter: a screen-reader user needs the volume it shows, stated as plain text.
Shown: 5143.2428 m³
